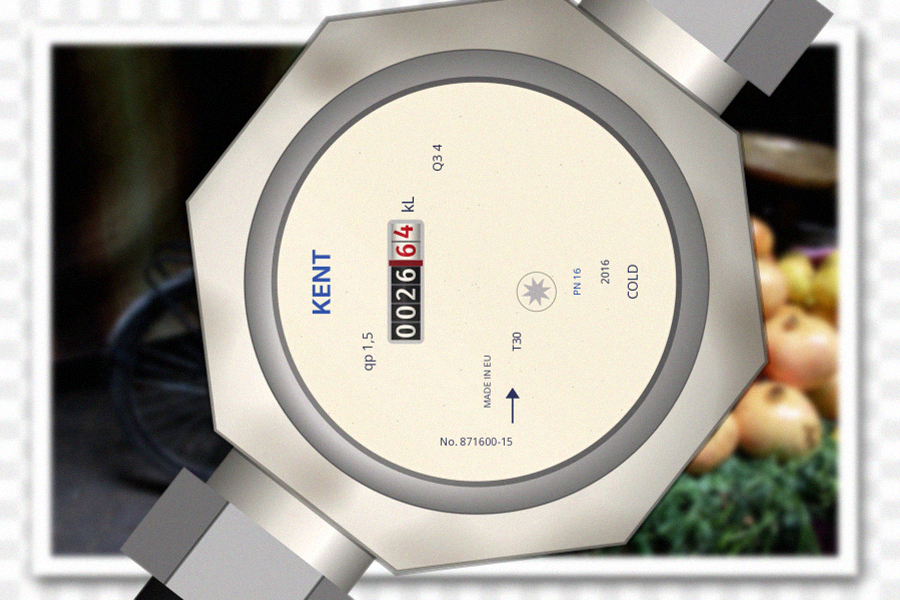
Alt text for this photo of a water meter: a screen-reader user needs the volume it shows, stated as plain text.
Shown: 26.64 kL
